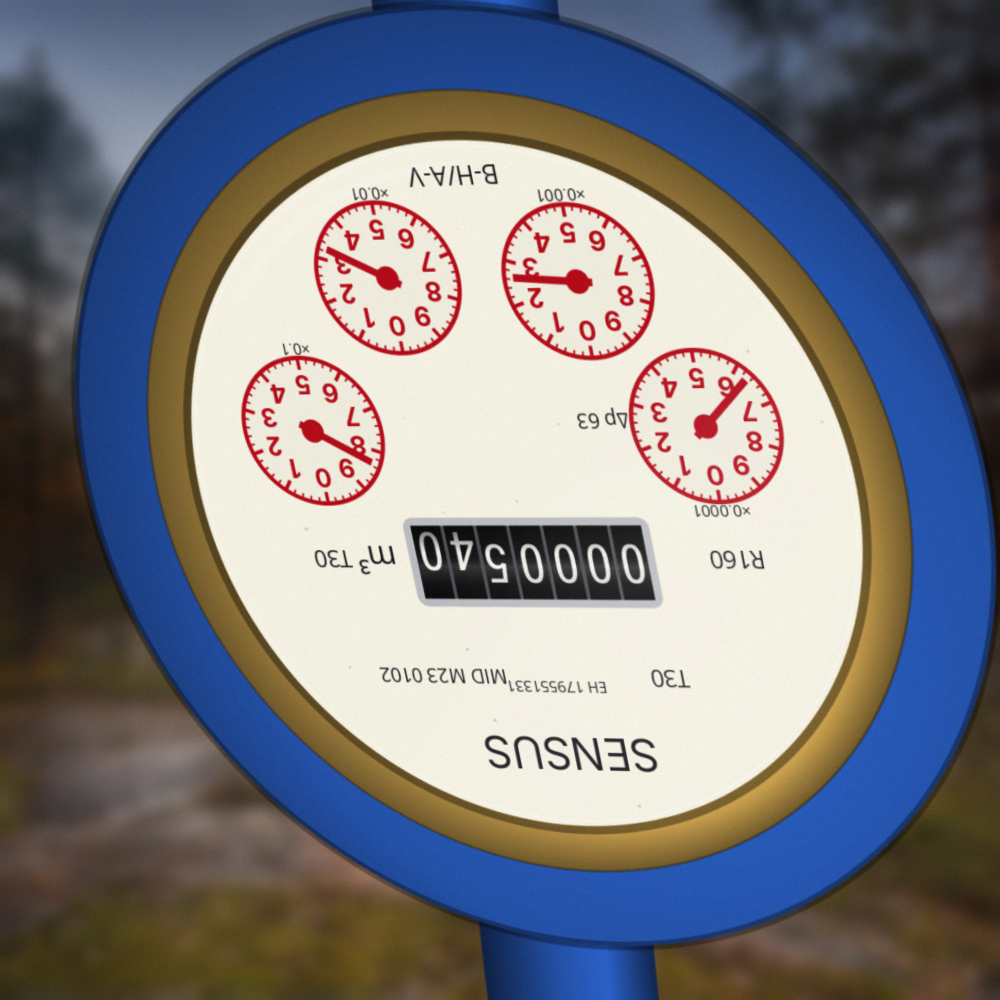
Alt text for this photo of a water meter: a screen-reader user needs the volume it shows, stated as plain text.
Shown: 539.8326 m³
